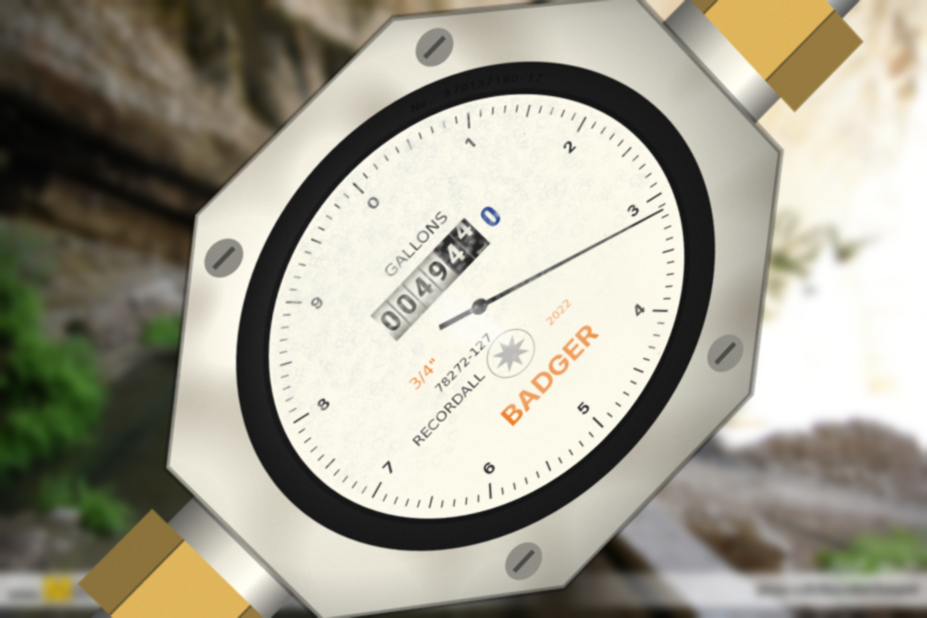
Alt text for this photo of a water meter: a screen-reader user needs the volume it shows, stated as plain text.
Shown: 49443.1 gal
